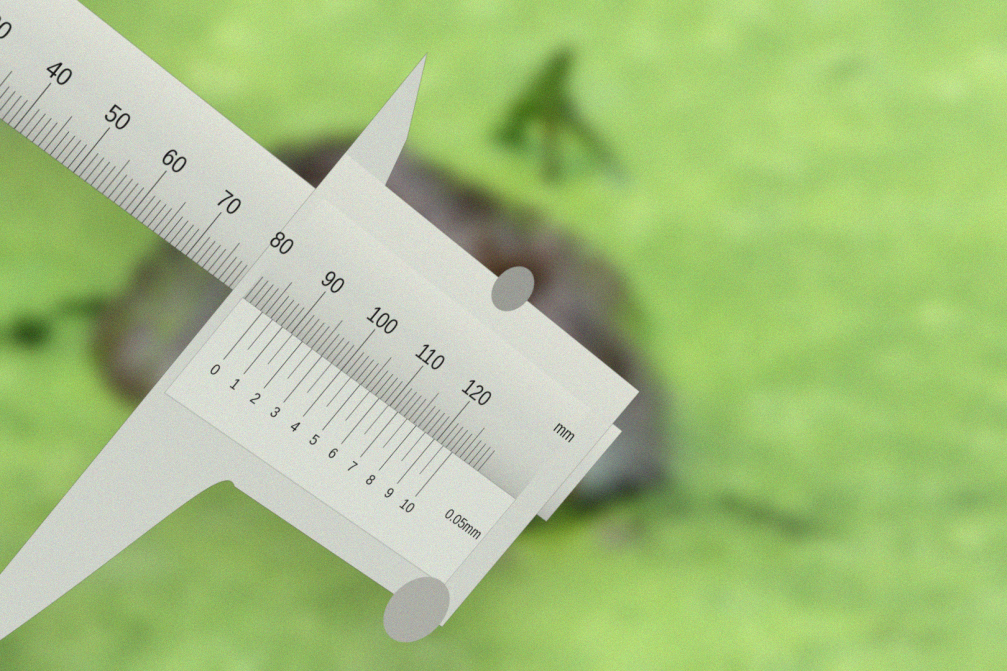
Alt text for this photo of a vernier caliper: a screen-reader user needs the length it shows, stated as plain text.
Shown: 84.4 mm
